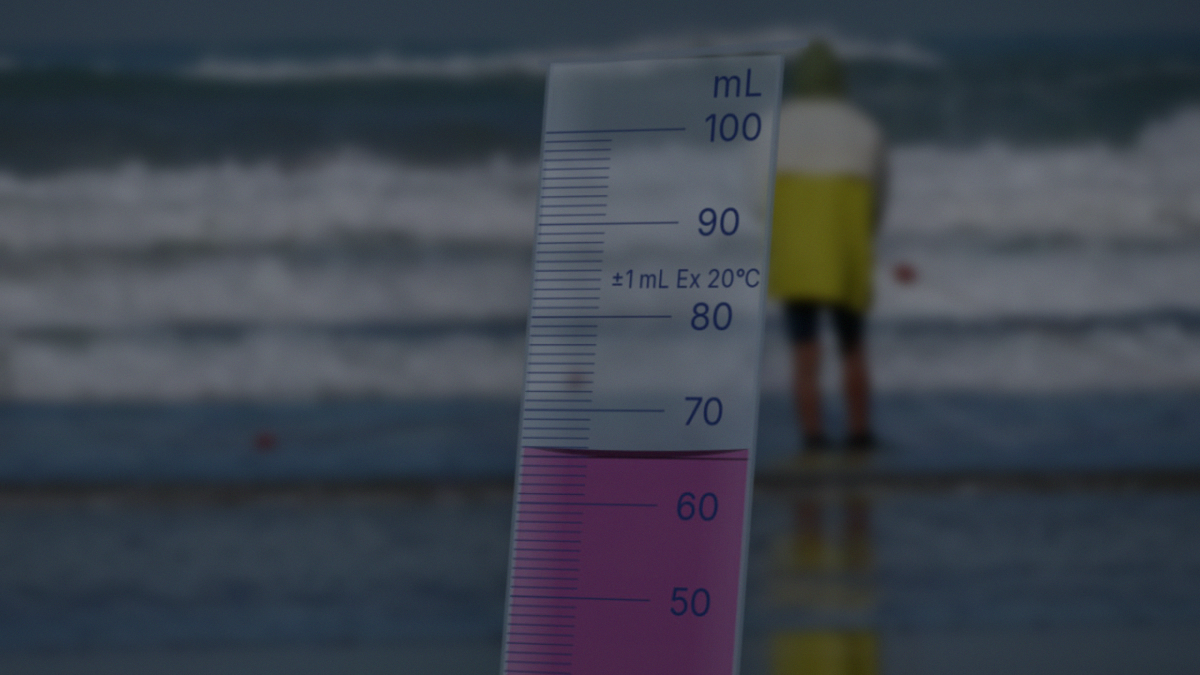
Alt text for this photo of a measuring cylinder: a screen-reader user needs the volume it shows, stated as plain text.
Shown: 65 mL
